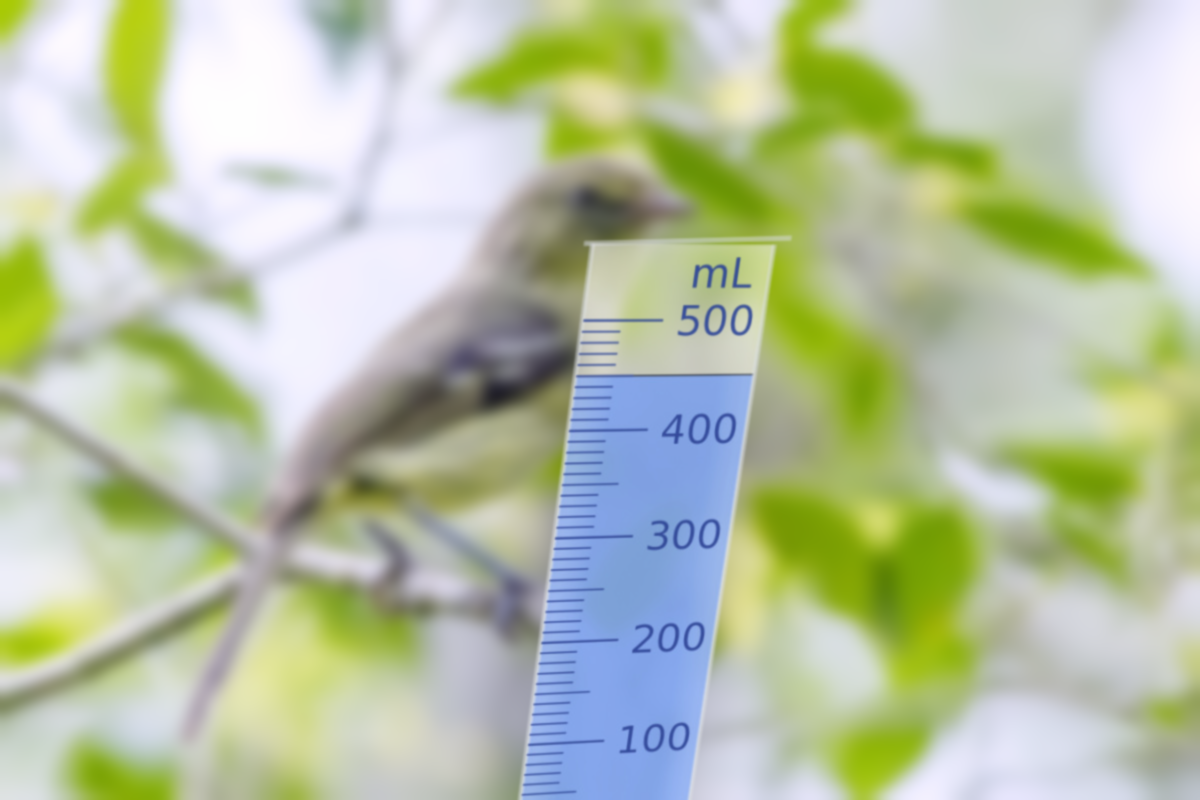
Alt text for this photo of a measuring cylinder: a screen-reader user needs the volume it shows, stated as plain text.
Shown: 450 mL
